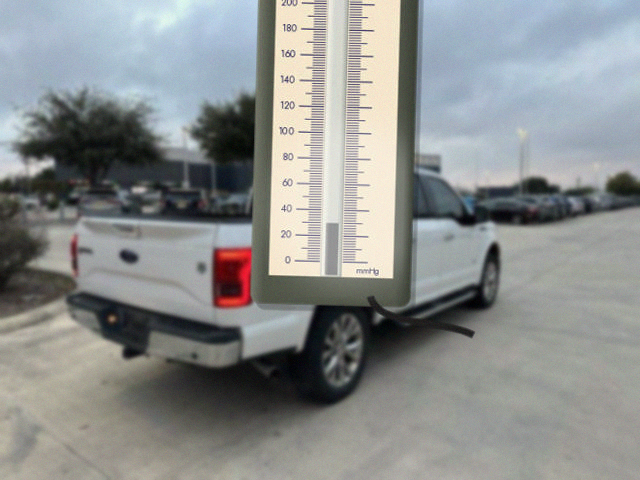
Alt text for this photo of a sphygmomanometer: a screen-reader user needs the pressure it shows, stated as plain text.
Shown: 30 mmHg
